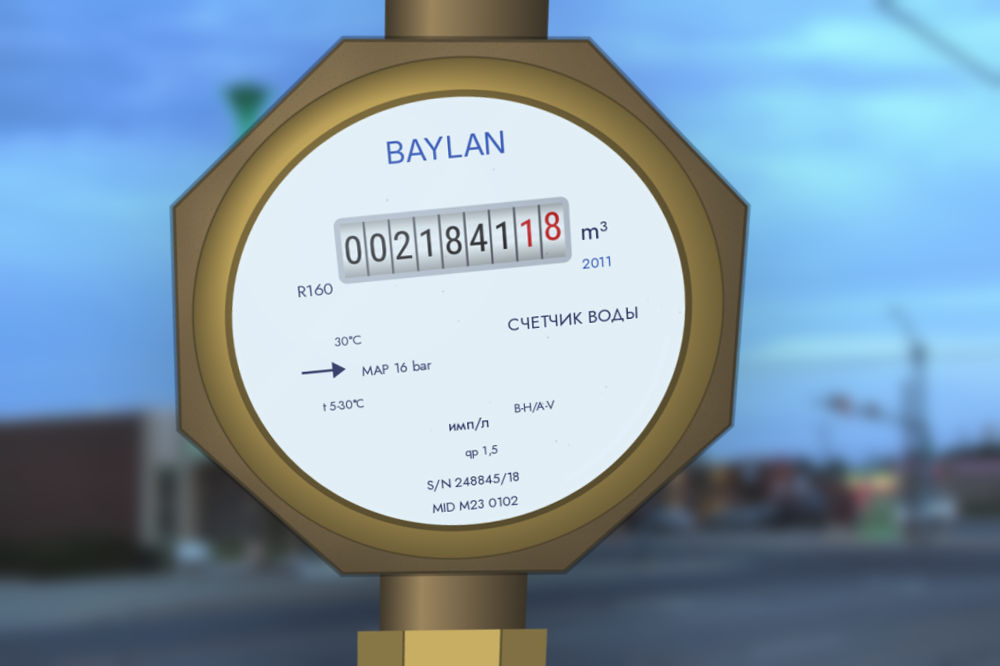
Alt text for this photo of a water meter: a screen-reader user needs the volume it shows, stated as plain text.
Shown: 21841.18 m³
